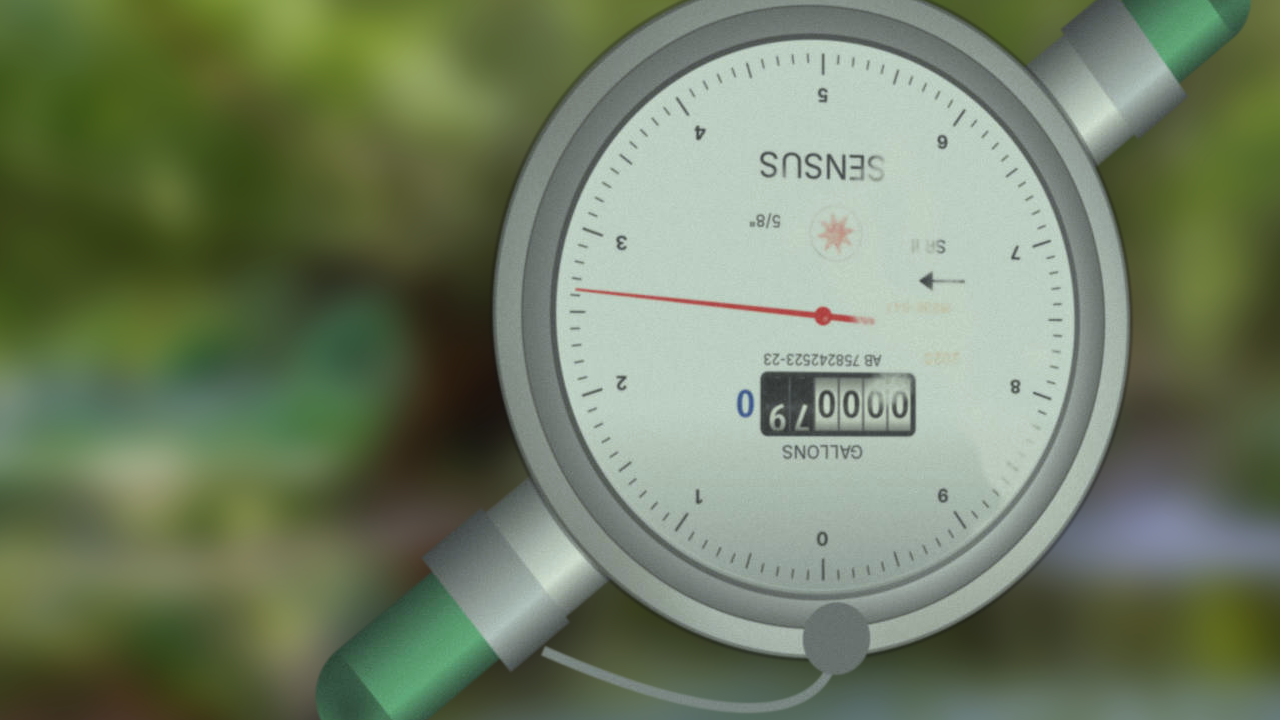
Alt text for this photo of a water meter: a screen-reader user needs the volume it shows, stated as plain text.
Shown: 792.6 gal
